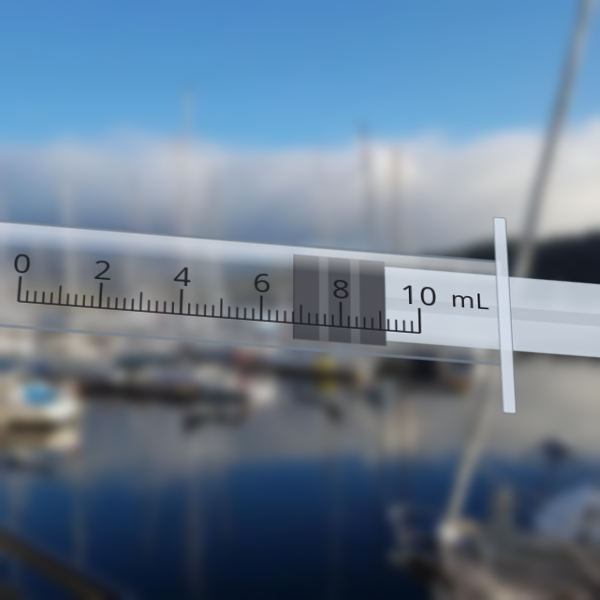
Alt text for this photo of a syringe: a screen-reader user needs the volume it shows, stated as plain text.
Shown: 6.8 mL
